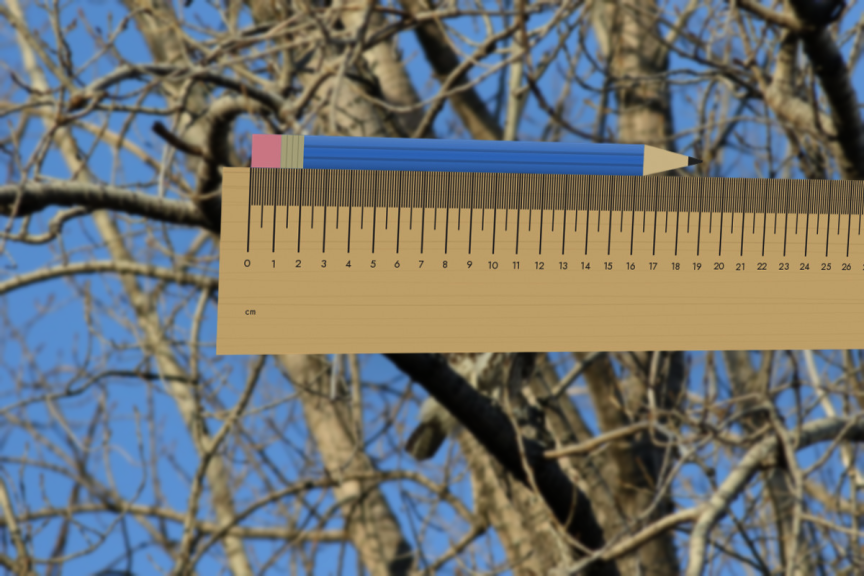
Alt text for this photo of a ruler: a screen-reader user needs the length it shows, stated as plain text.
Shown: 19 cm
